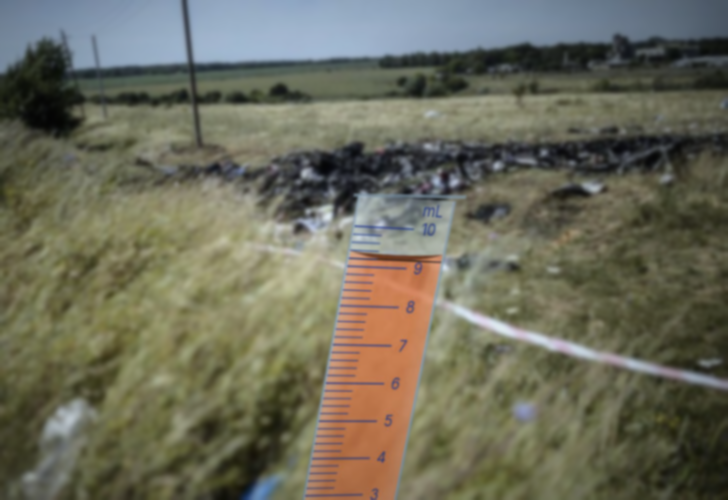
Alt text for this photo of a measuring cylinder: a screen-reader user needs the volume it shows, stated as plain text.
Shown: 9.2 mL
